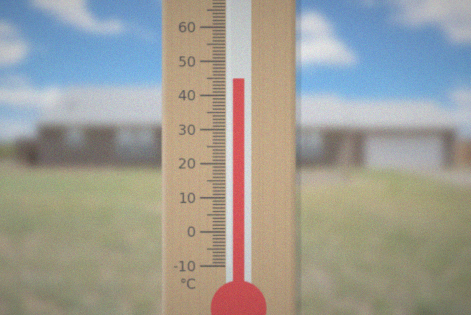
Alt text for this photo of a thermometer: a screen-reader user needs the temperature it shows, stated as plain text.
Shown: 45 °C
